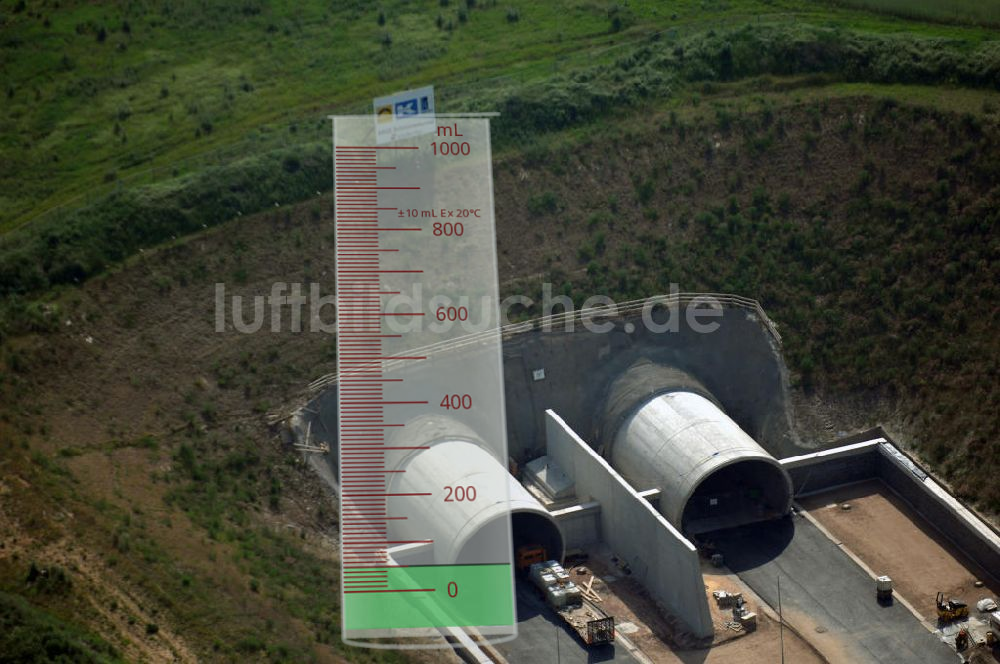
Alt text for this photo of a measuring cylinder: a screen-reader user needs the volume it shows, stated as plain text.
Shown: 50 mL
